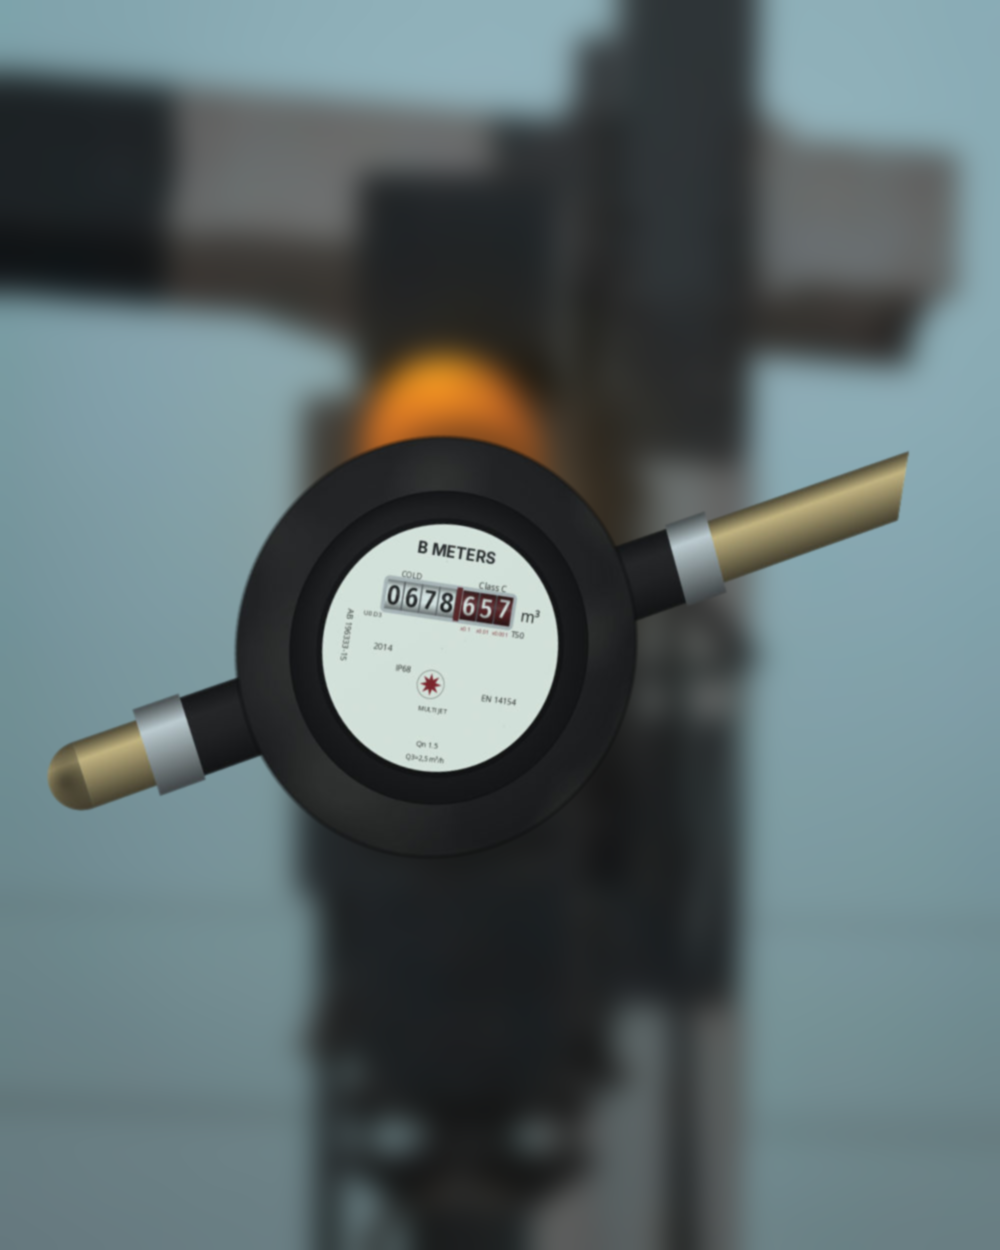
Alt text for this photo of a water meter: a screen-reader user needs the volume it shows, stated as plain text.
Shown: 678.657 m³
